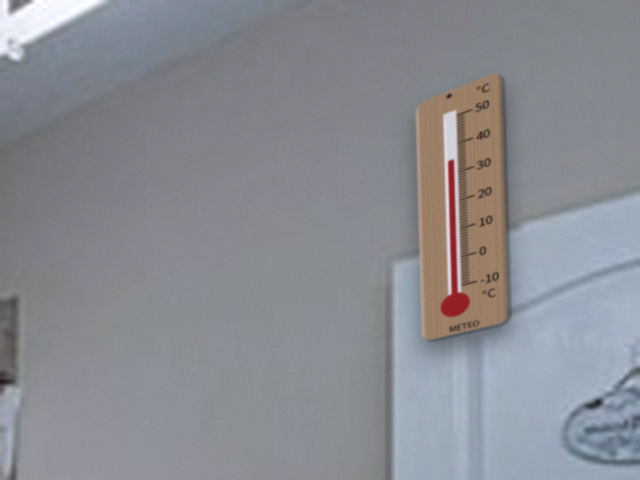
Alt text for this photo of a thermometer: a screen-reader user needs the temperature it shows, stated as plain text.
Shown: 35 °C
